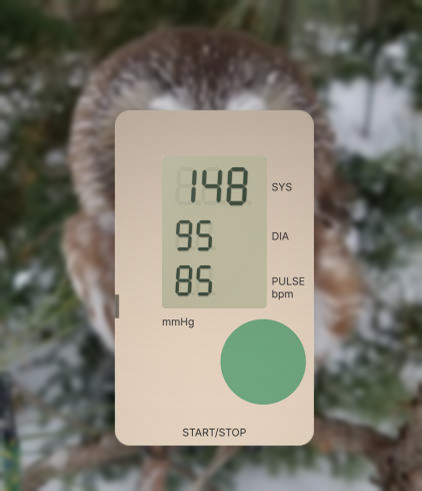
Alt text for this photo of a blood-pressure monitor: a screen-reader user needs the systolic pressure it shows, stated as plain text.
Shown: 148 mmHg
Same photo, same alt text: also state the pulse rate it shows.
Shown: 85 bpm
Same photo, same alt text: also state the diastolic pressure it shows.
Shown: 95 mmHg
